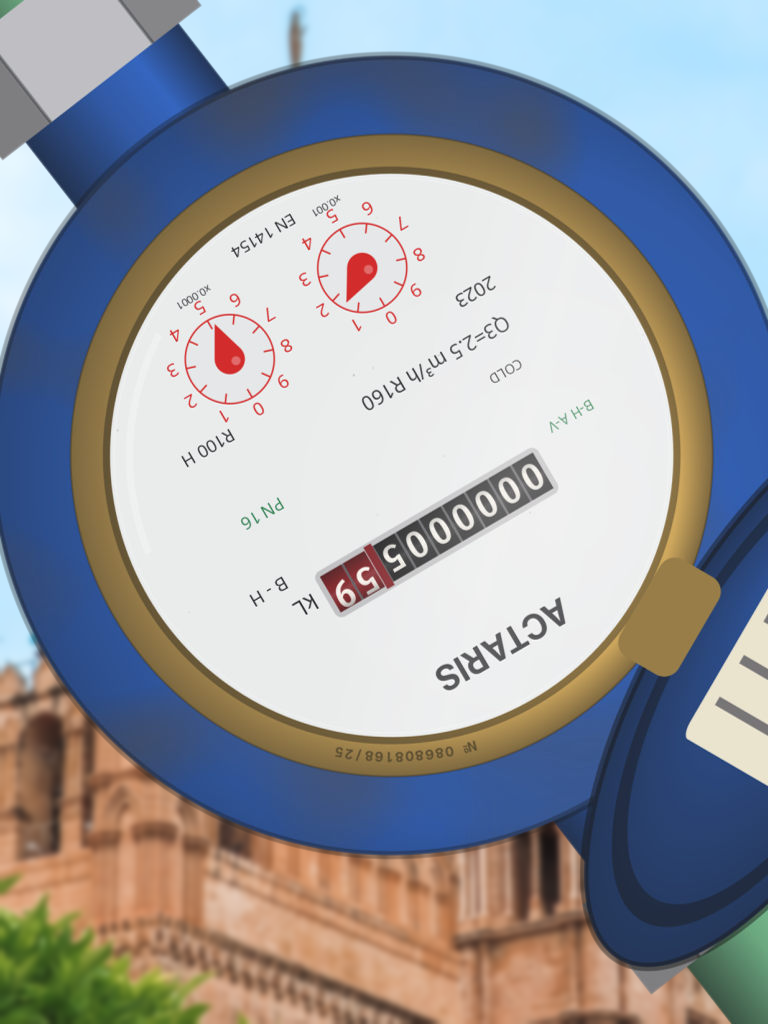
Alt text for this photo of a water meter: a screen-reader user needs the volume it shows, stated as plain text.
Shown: 5.5915 kL
